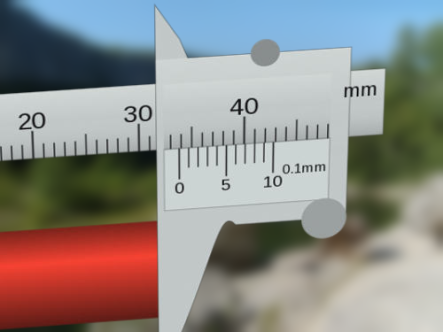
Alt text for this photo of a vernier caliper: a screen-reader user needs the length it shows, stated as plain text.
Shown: 33.8 mm
